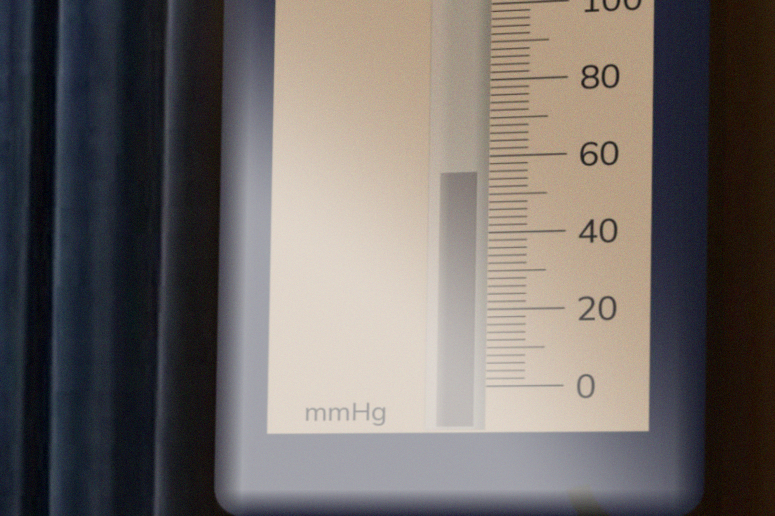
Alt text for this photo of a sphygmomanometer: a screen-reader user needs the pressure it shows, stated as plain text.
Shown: 56 mmHg
